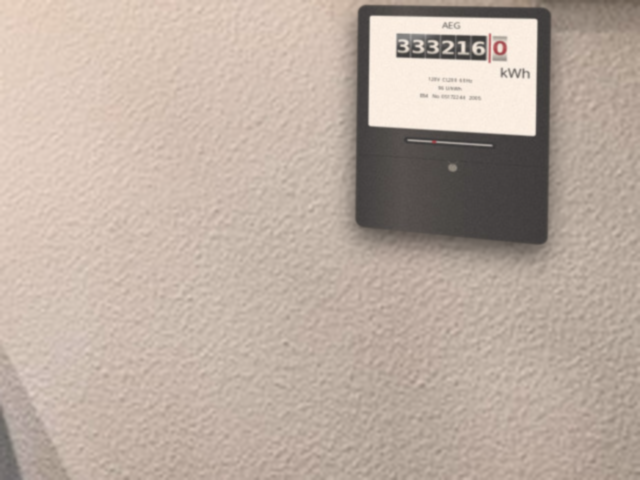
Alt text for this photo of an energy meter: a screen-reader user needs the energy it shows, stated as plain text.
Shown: 333216.0 kWh
